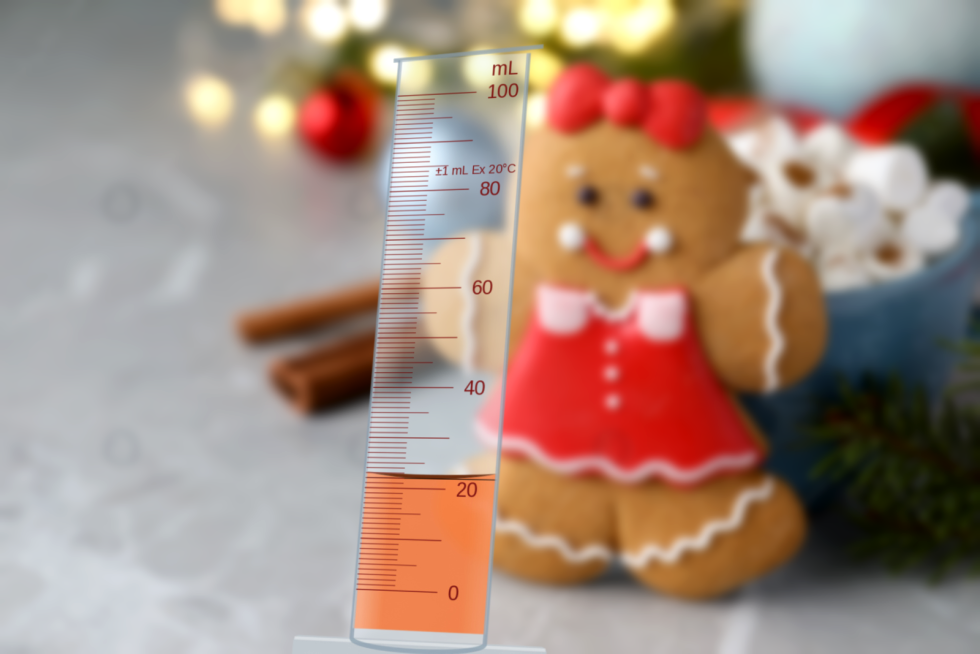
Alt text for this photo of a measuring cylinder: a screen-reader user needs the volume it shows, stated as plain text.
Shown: 22 mL
